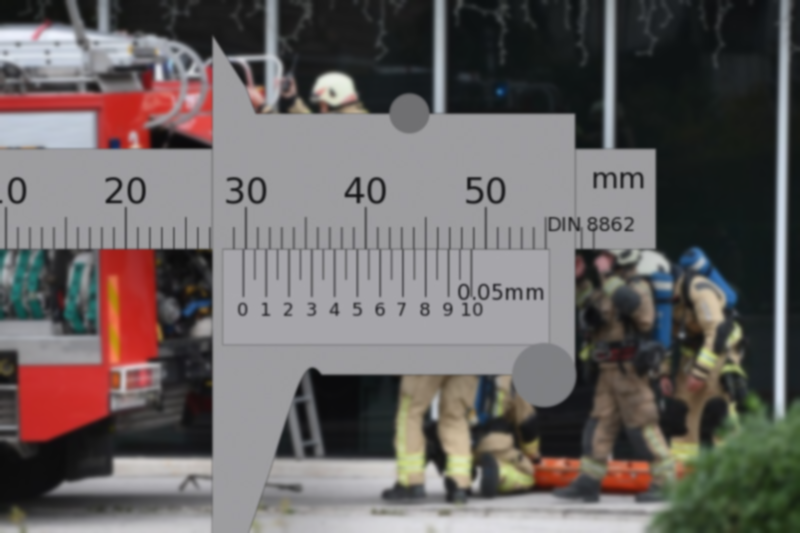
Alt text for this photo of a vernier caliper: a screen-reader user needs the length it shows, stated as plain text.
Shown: 29.8 mm
